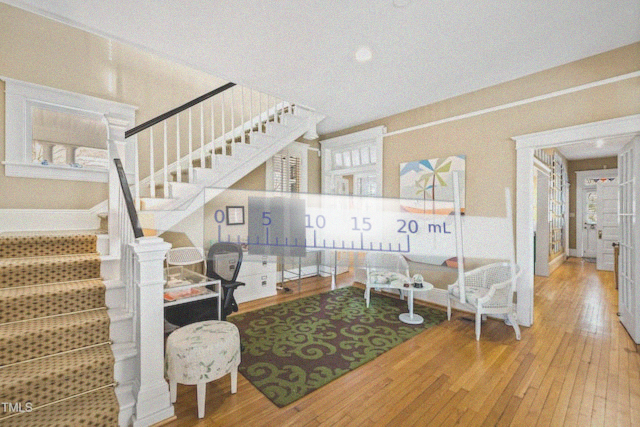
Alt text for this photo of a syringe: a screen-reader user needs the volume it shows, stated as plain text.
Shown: 3 mL
